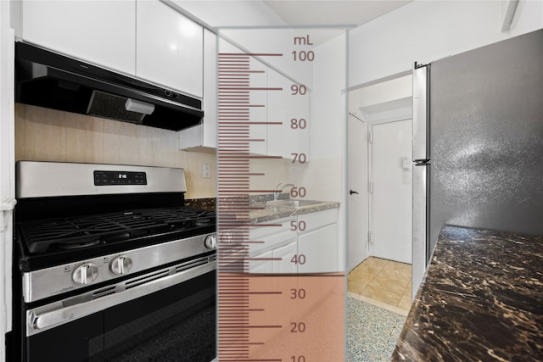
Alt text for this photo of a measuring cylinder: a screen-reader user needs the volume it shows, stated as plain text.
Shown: 35 mL
